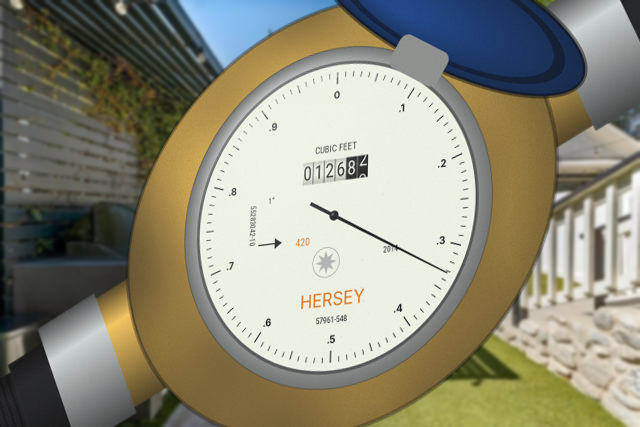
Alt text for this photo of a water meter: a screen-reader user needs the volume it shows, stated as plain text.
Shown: 12682.33 ft³
